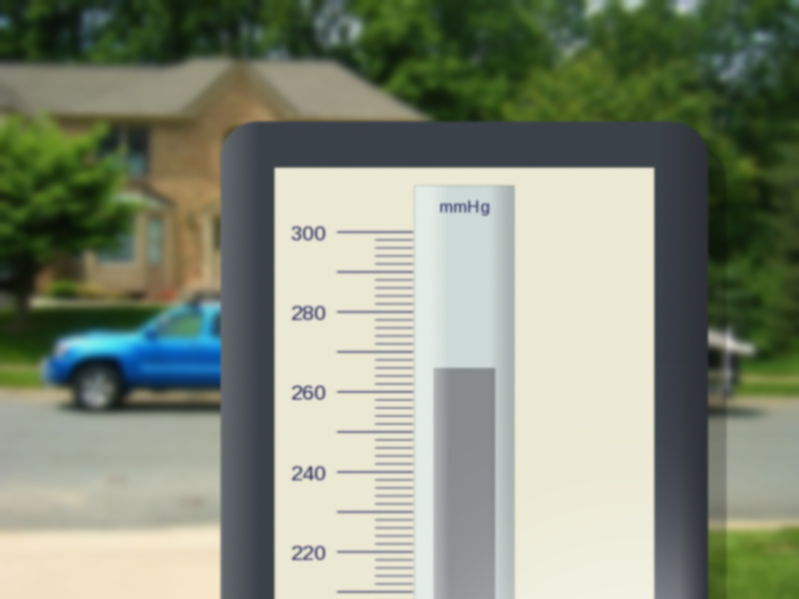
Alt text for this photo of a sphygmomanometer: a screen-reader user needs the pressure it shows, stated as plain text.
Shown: 266 mmHg
